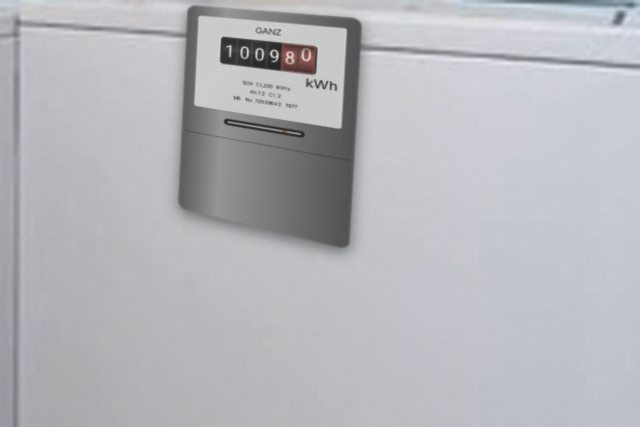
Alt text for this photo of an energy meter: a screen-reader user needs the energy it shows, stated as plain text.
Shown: 1009.80 kWh
